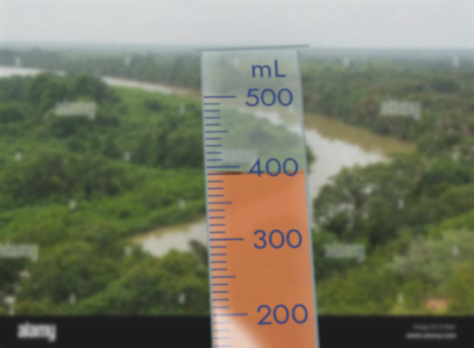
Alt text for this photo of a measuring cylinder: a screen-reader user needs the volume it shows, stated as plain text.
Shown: 390 mL
